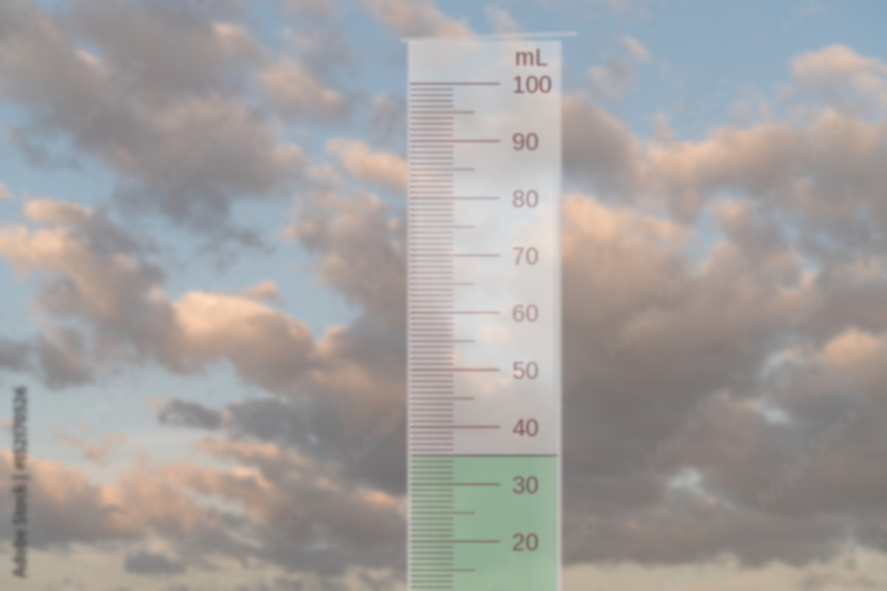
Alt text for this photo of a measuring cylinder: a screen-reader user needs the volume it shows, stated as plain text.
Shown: 35 mL
